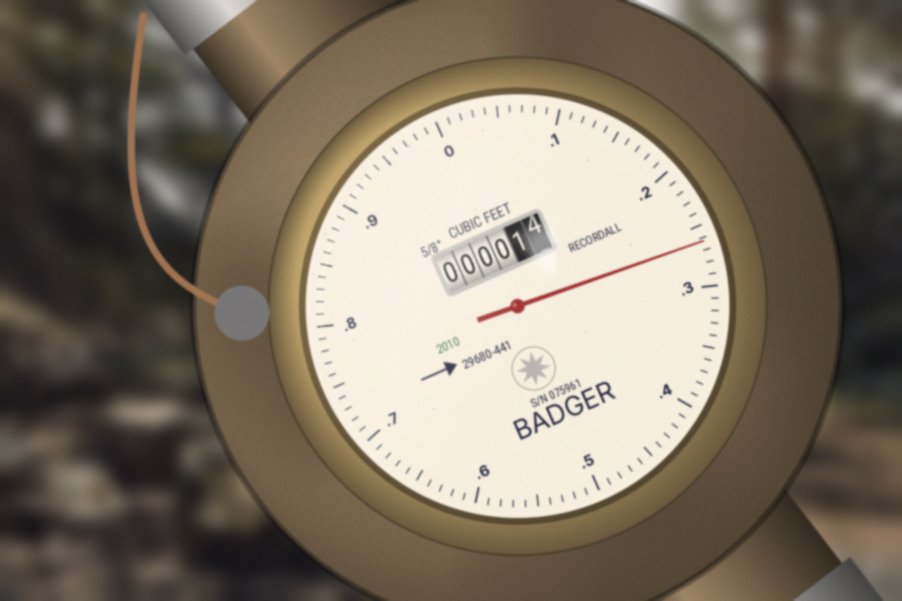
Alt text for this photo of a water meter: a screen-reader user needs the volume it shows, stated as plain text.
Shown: 14.26 ft³
